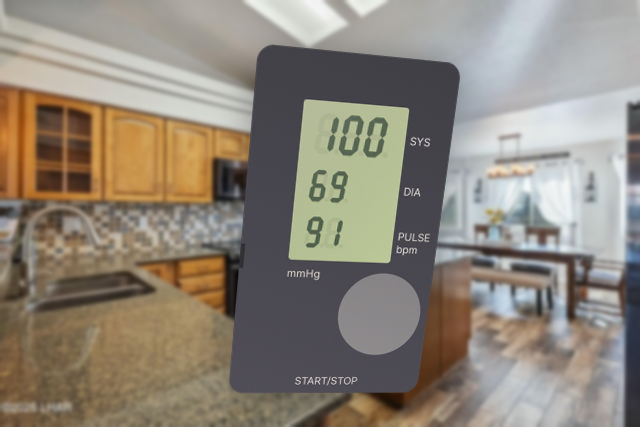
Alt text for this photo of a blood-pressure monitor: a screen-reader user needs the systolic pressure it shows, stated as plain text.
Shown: 100 mmHg
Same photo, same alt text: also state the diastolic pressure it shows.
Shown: 69 mmHg
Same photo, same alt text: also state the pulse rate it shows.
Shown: 91 bpm
